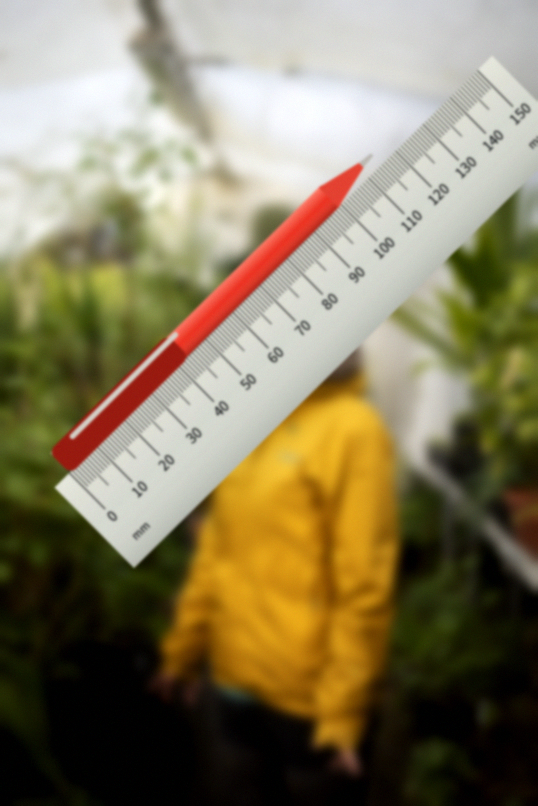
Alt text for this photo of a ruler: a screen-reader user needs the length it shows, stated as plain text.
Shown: 115 mm
